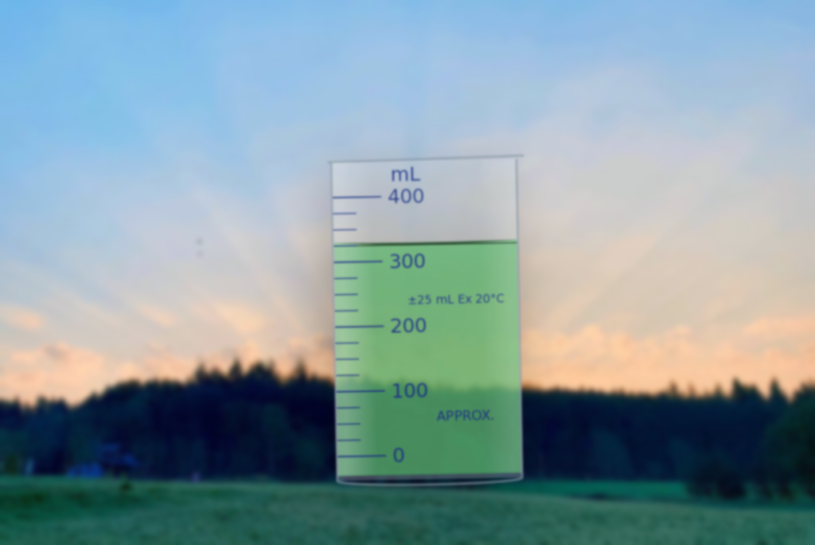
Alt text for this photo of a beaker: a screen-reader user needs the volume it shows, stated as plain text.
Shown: 325 mL
